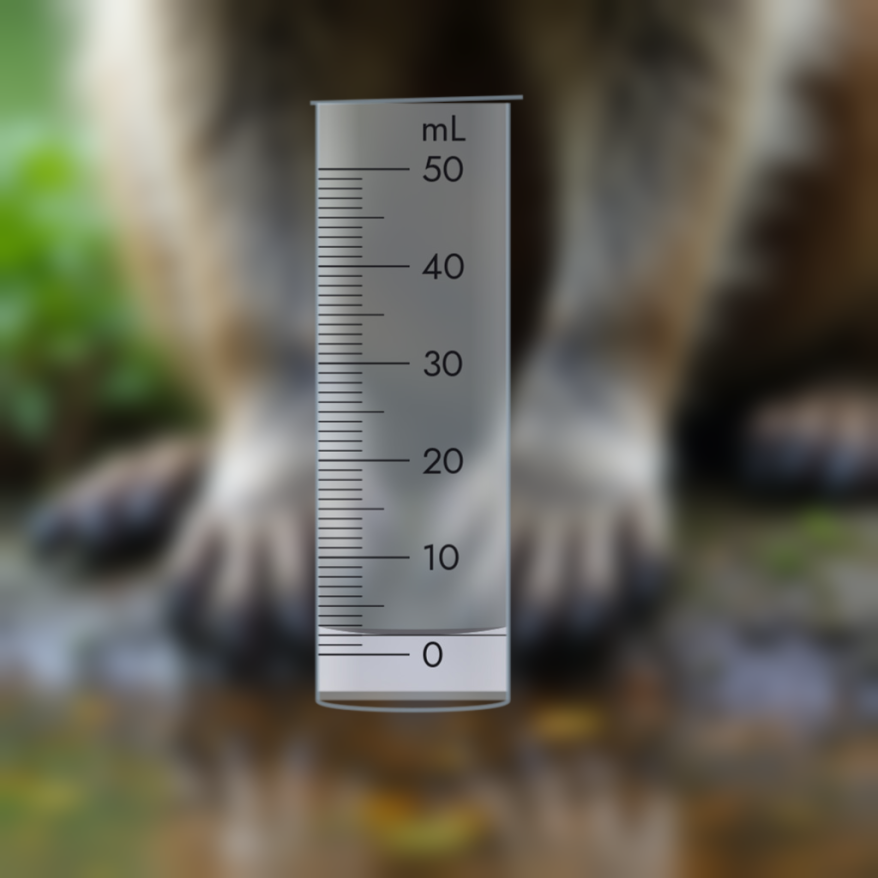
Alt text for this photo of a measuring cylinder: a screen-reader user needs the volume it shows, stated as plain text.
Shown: 2 mL
